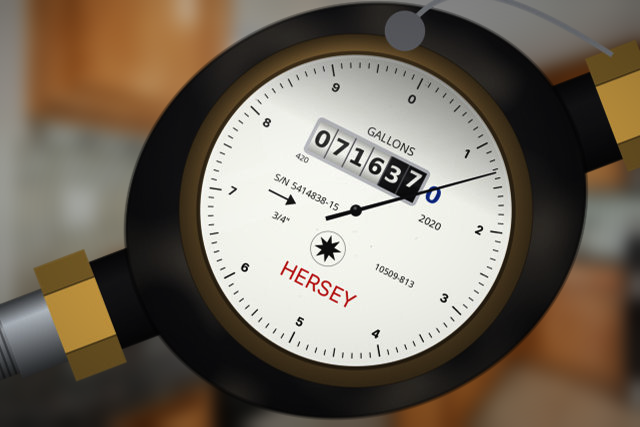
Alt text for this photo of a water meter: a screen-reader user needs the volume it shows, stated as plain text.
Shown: 716371.3 gal
